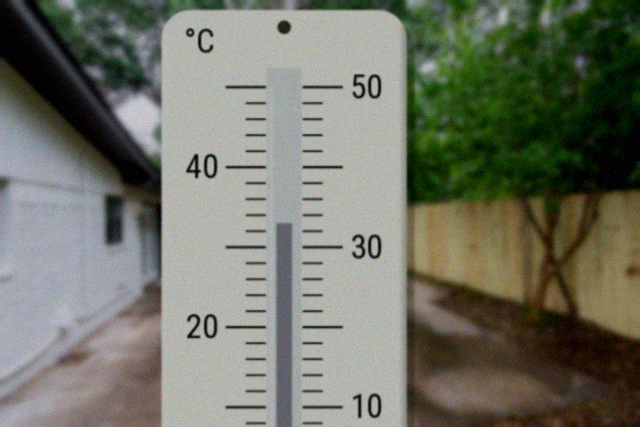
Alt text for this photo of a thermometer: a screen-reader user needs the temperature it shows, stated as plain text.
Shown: 33 °C
